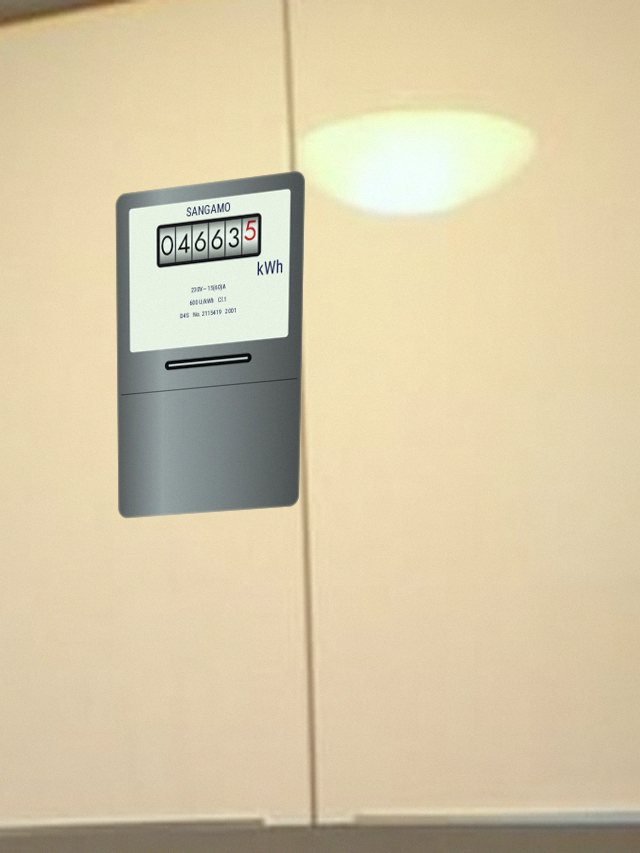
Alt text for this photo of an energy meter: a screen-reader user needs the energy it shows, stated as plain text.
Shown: 4663.5 kWh
